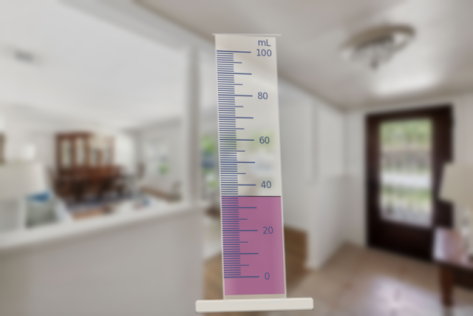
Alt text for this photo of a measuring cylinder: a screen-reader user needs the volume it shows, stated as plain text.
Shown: 35 mL
